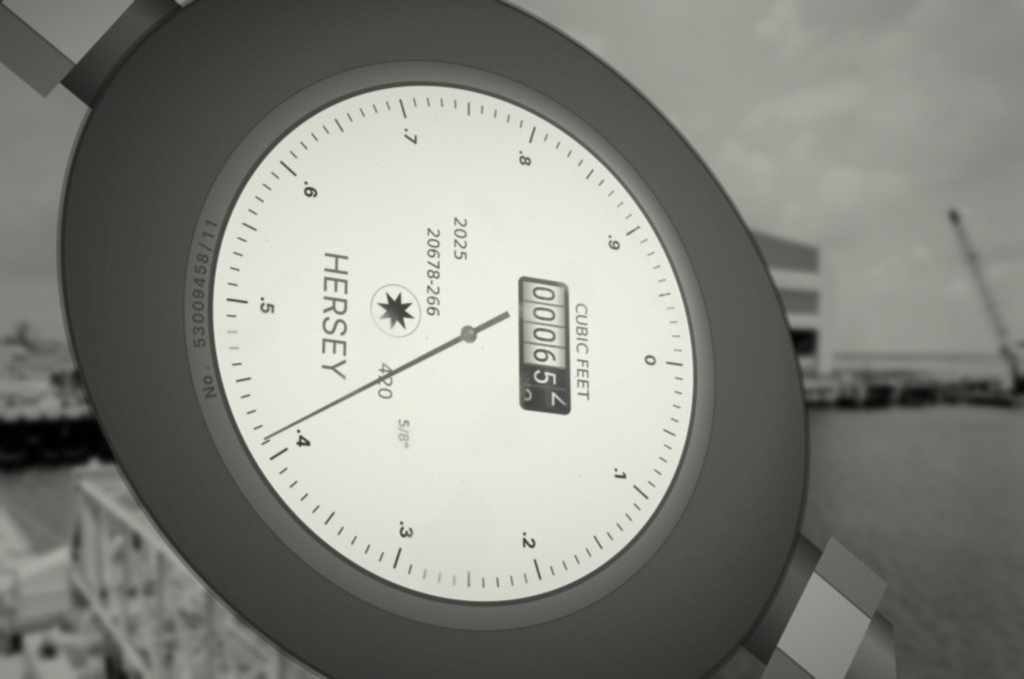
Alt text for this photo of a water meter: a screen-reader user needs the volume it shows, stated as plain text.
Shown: 652.41 ft³
